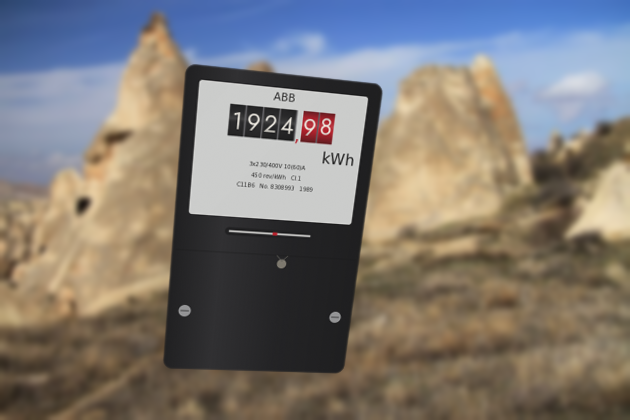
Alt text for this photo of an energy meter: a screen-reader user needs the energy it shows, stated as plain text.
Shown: 1924.98 kWh
